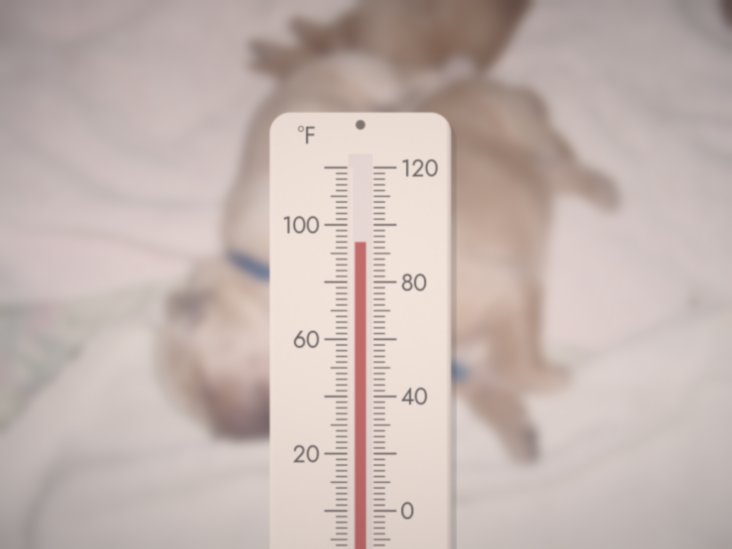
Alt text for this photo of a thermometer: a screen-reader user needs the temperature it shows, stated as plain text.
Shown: 94 °F
